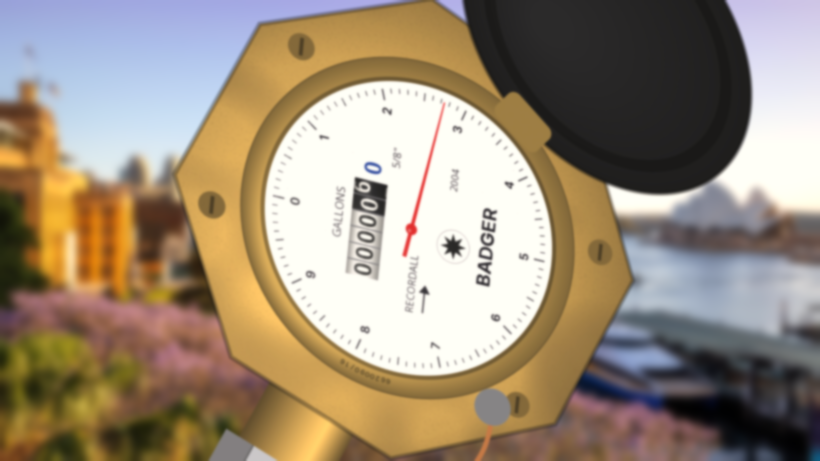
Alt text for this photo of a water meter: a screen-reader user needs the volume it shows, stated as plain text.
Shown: 62.7 gal
